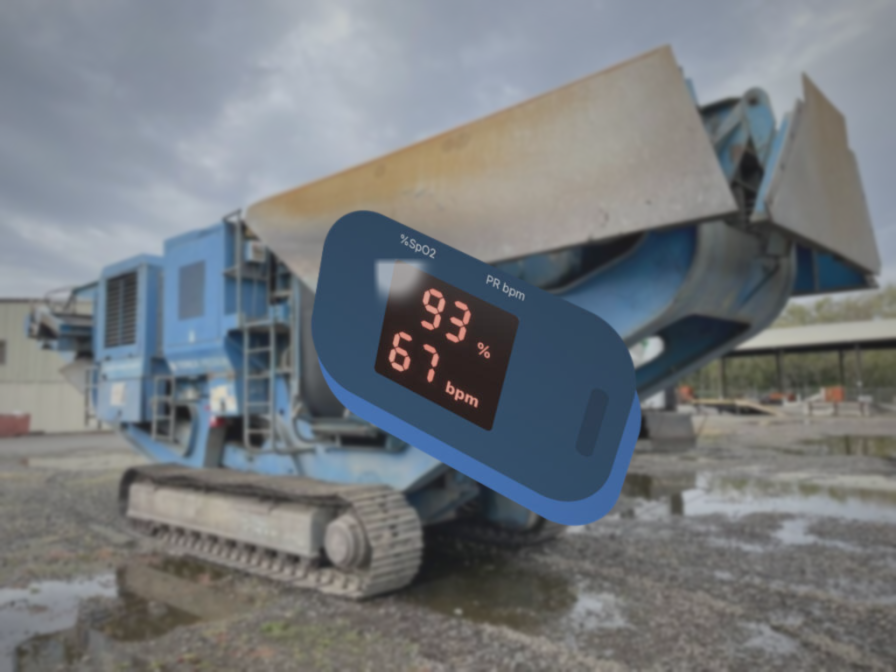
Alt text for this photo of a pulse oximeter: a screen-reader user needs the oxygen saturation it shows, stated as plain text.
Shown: 93 %
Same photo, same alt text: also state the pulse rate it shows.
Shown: 67 bpm
